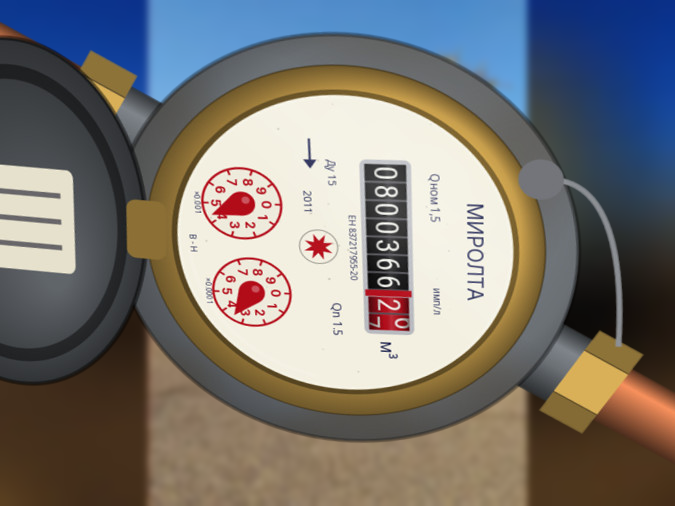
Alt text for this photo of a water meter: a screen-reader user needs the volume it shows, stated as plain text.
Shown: 800366.2643 m³
